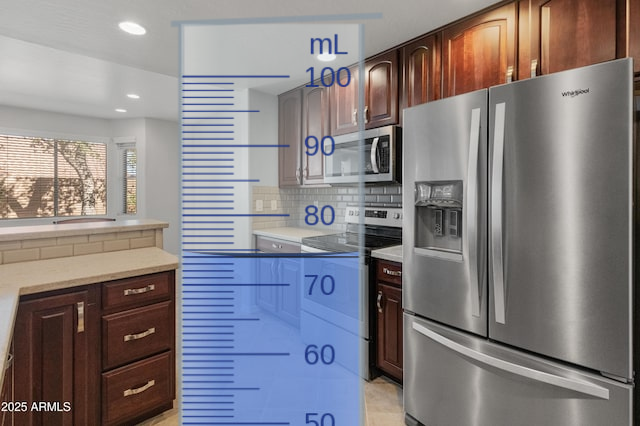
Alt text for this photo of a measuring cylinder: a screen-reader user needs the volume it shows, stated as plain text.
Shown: 74 mL
